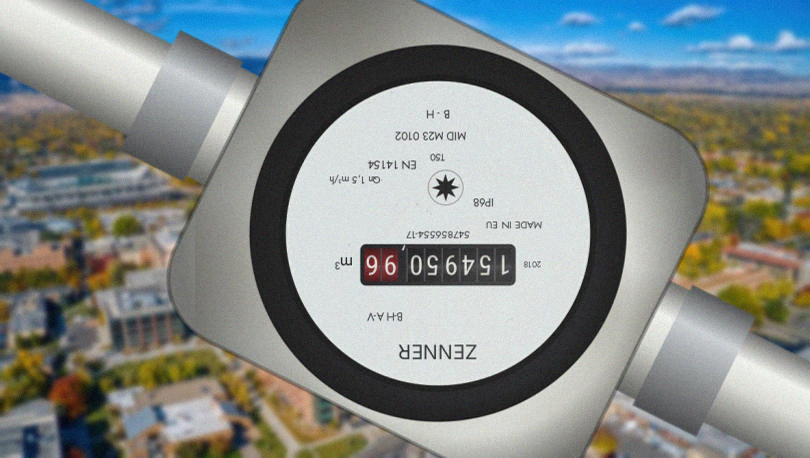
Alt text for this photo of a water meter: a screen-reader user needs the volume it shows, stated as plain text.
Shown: 154950.96 m³
